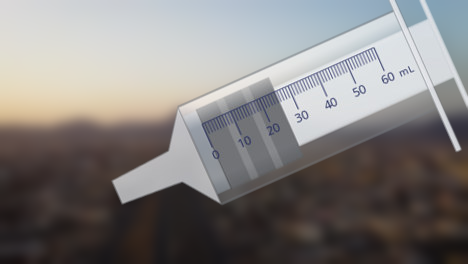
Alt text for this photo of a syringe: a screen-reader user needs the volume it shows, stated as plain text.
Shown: 0 mL
